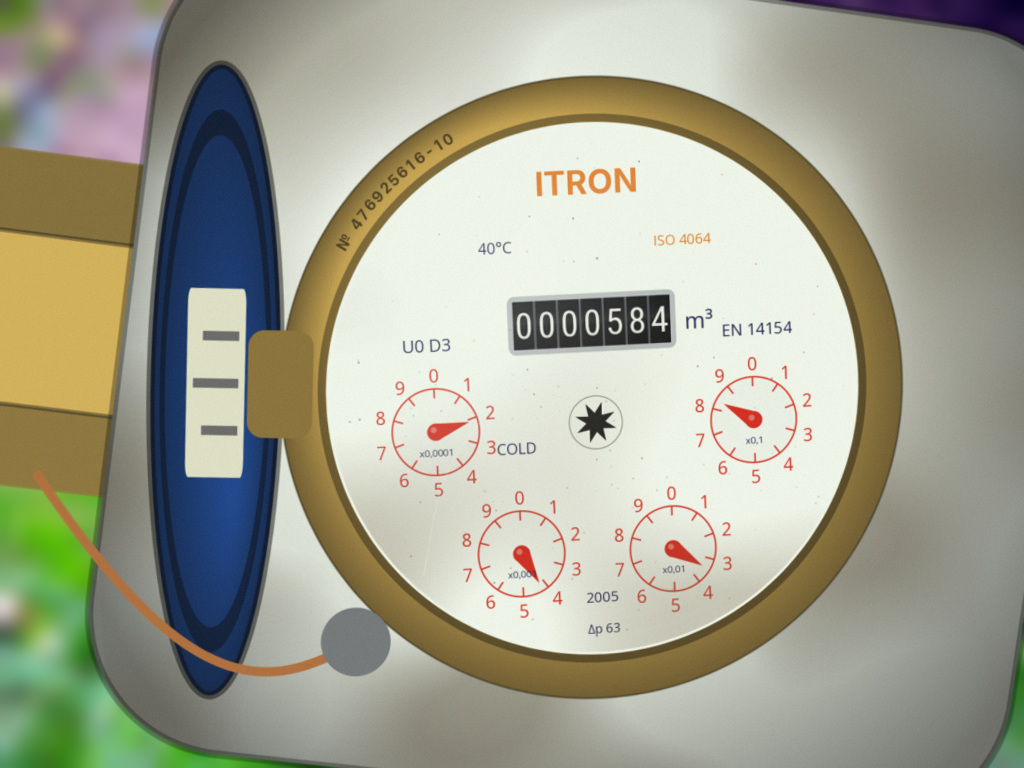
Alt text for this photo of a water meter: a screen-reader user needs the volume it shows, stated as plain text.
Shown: 584.8342 m³
